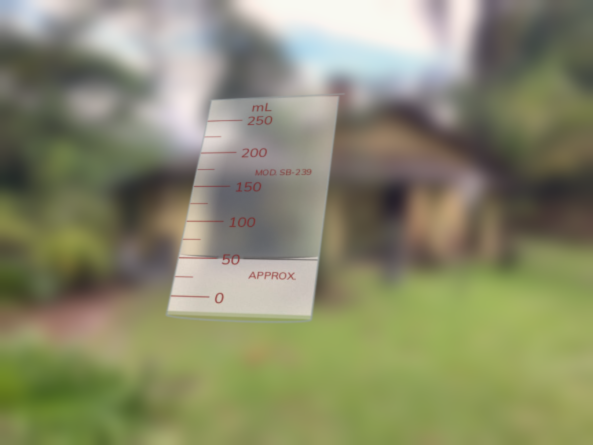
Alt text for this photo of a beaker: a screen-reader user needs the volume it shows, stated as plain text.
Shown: 50 mL
